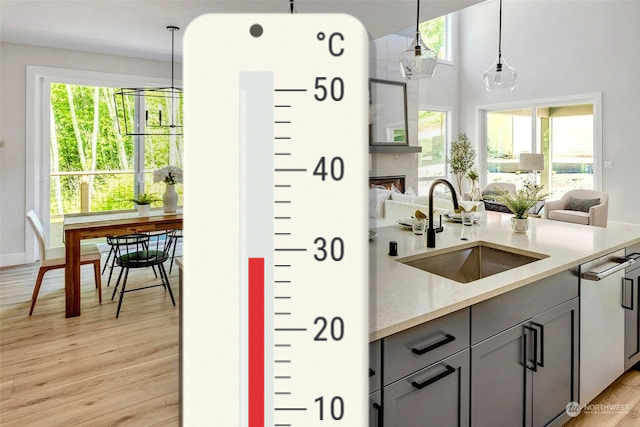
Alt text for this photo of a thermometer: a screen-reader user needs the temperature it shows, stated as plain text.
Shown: 29 °C
